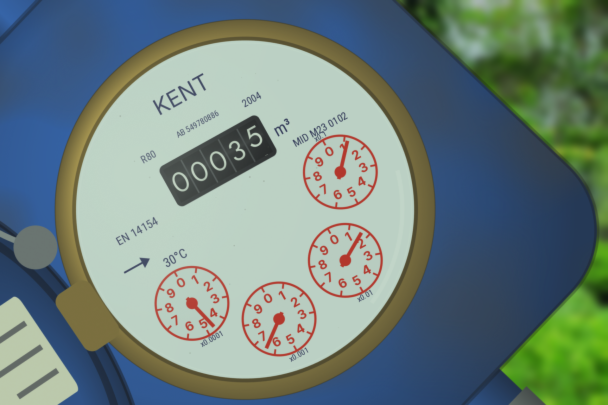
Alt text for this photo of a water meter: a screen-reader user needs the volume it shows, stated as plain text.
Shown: 35.1164 m³
